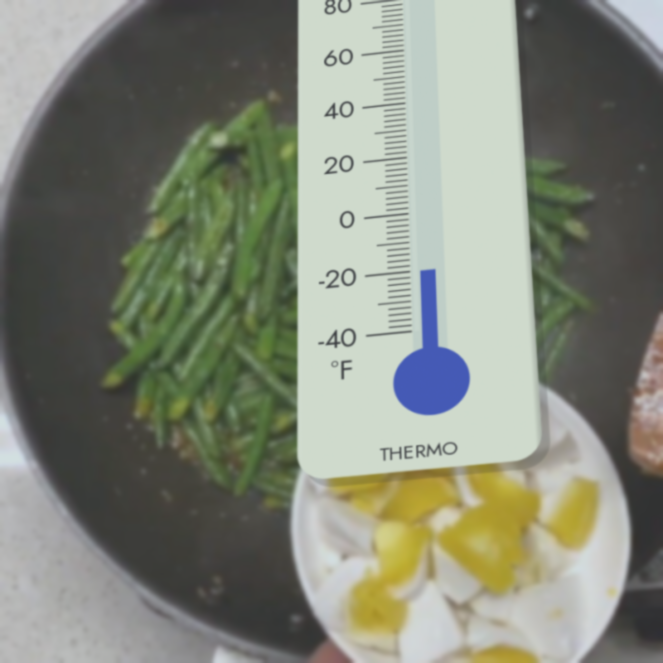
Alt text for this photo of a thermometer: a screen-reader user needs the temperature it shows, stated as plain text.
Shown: -20 °F
